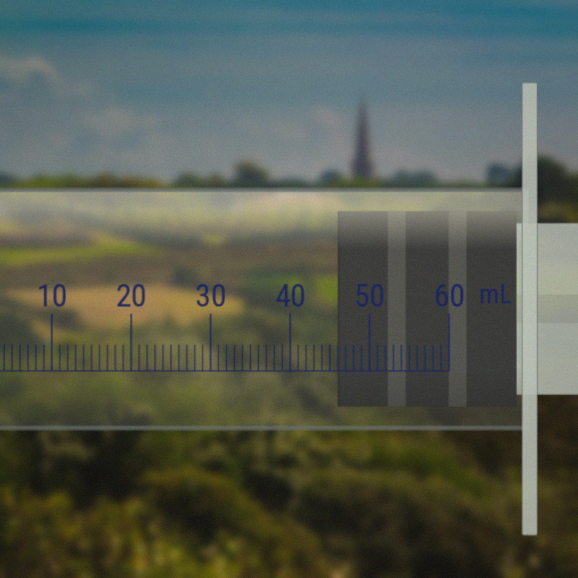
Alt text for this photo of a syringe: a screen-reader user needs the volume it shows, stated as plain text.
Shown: 46 mL
